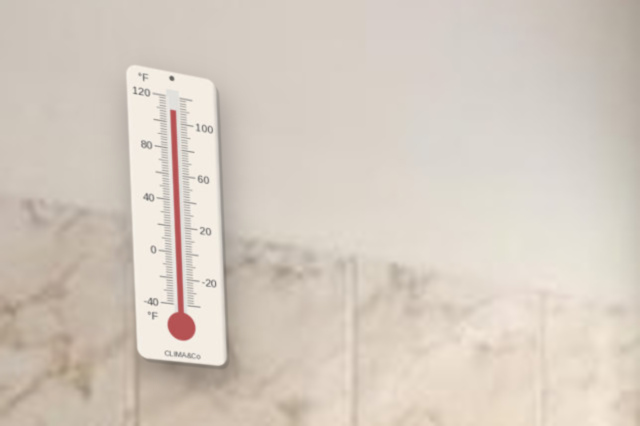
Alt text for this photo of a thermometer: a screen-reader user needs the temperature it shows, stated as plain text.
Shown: 110 °F
